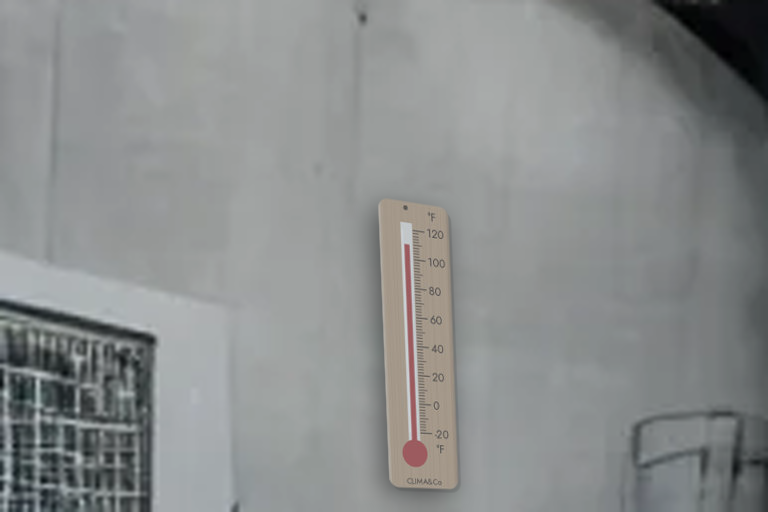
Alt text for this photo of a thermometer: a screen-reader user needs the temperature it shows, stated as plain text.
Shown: 110 °F
